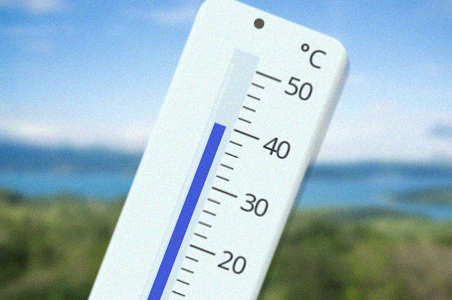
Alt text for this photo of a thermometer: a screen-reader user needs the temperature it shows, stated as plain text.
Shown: 40 °C
